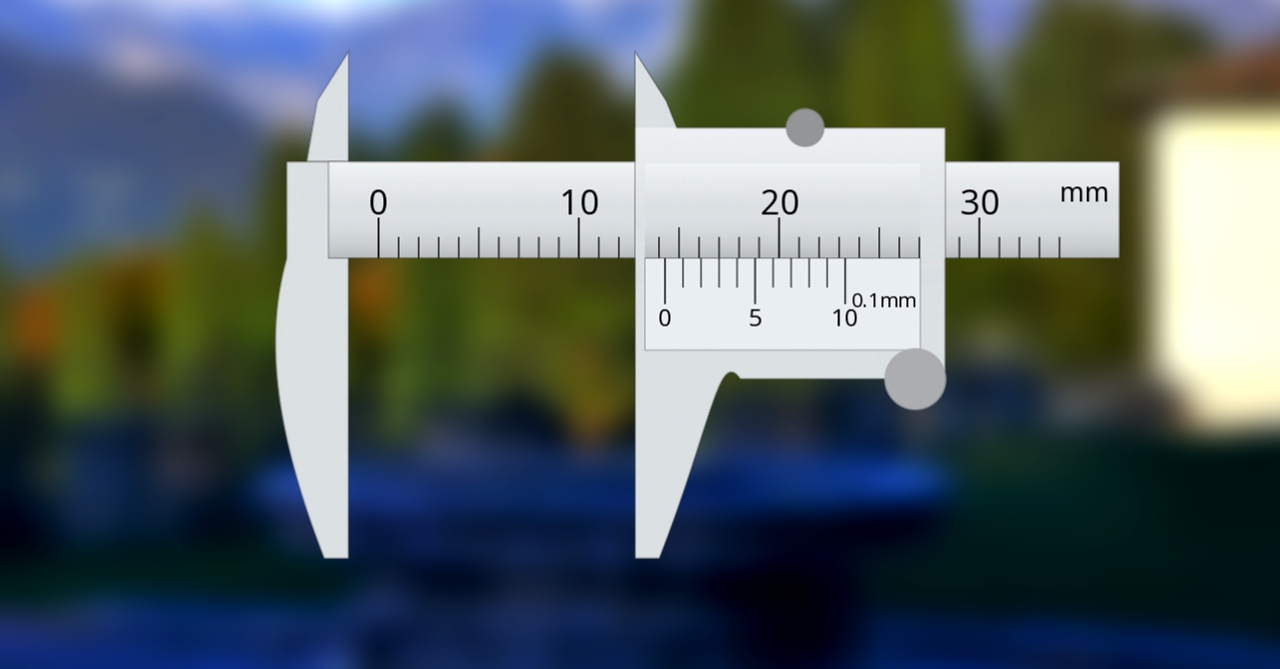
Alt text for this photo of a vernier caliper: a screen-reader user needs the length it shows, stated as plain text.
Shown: 14.3 mm
